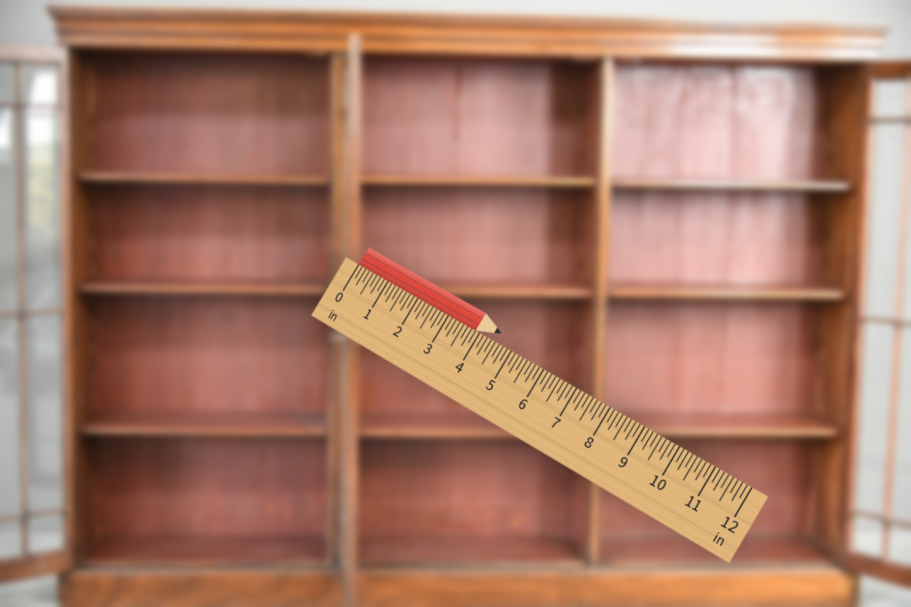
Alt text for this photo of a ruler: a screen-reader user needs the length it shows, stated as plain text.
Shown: 4.5 in
